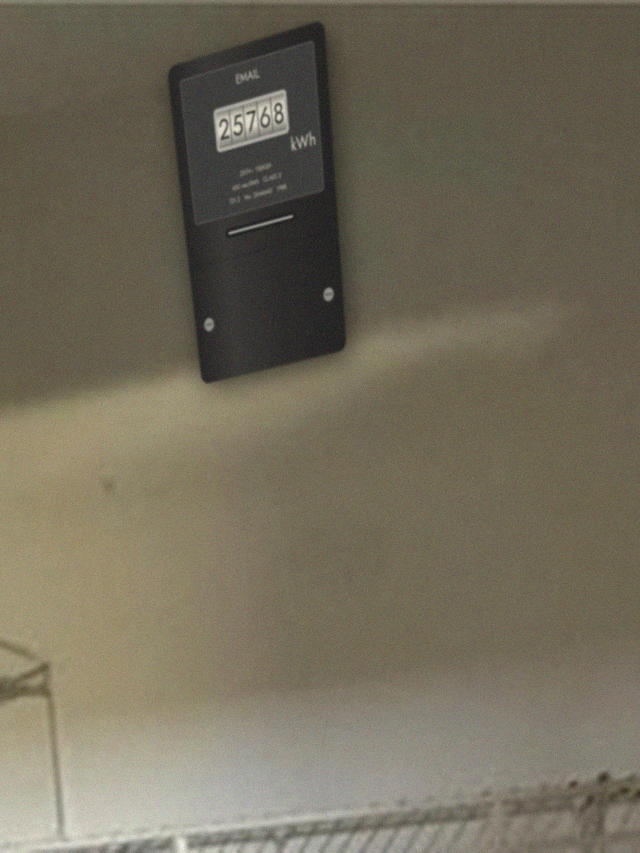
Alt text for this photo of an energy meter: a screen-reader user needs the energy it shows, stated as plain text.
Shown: 25768 kWh
